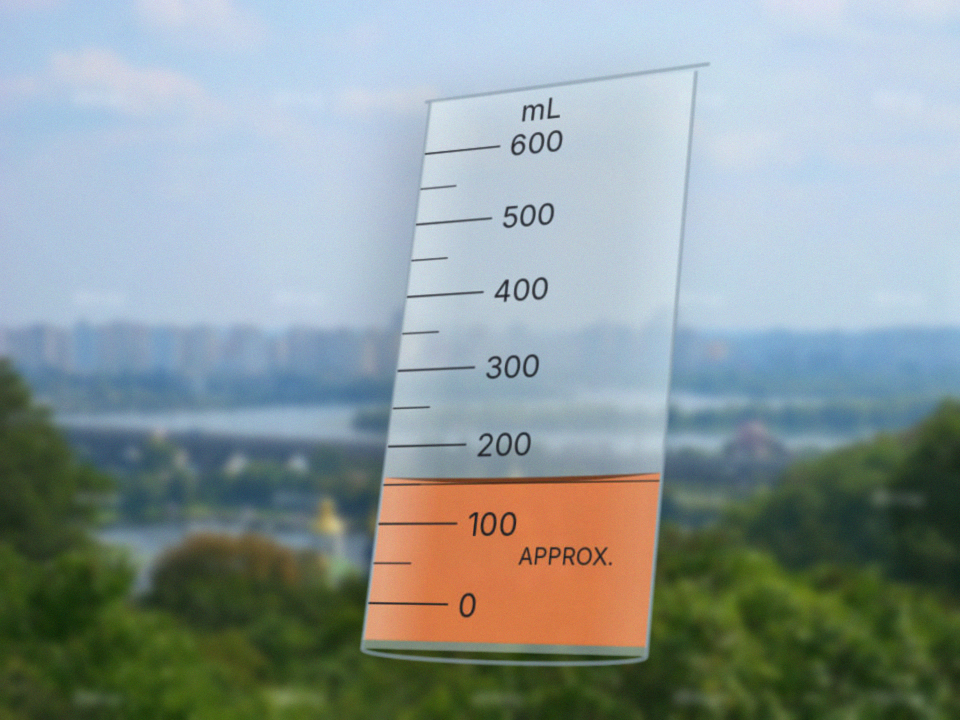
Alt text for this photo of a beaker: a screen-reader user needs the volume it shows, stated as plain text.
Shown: 150 mL
